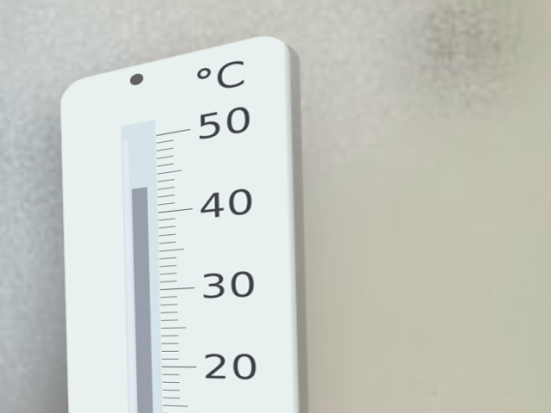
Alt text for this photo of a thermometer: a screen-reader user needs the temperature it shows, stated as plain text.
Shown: 43.5 °C
